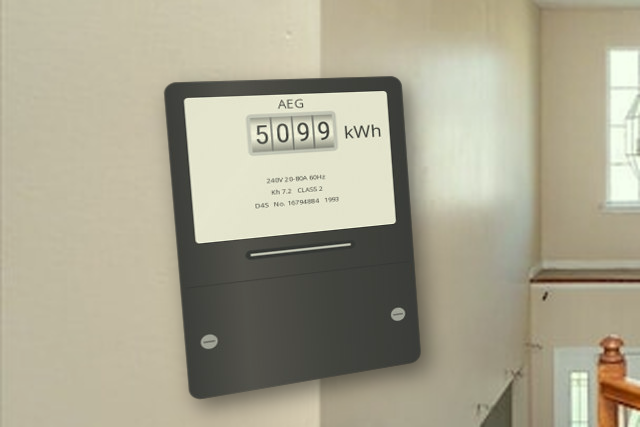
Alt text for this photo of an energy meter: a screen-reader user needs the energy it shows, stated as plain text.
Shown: 5099 kWh
